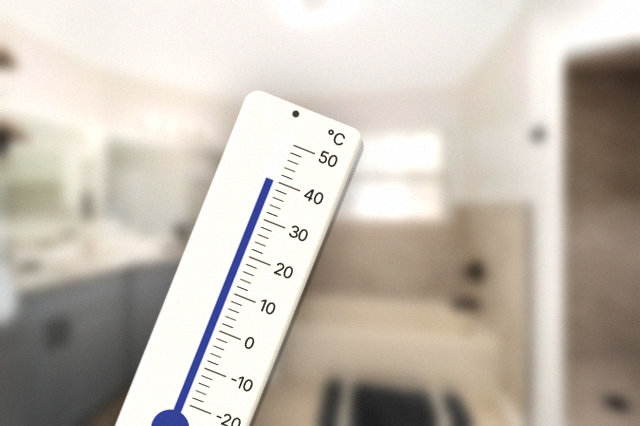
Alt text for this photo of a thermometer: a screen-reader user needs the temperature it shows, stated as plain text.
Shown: 40 °C
